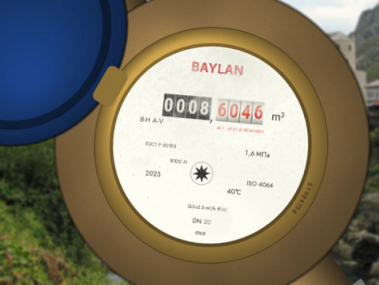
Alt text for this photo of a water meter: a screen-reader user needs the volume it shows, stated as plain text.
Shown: 8.6046 m³
